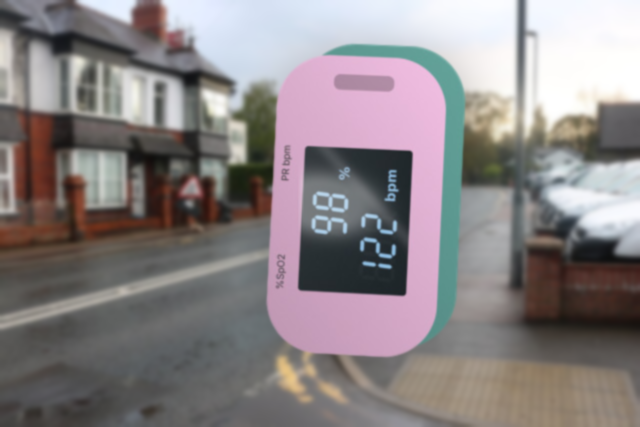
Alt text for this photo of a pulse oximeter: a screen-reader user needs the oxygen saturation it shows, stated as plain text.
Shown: 98 %
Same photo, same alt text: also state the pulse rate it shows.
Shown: 122 bpm
